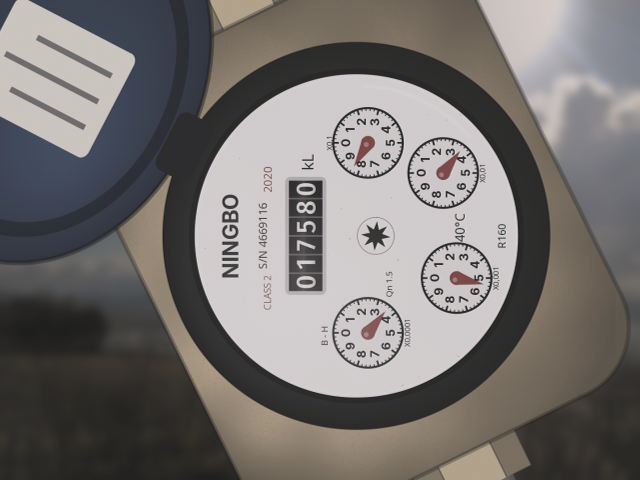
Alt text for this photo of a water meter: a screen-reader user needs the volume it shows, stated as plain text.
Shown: 17580.8353 kL
